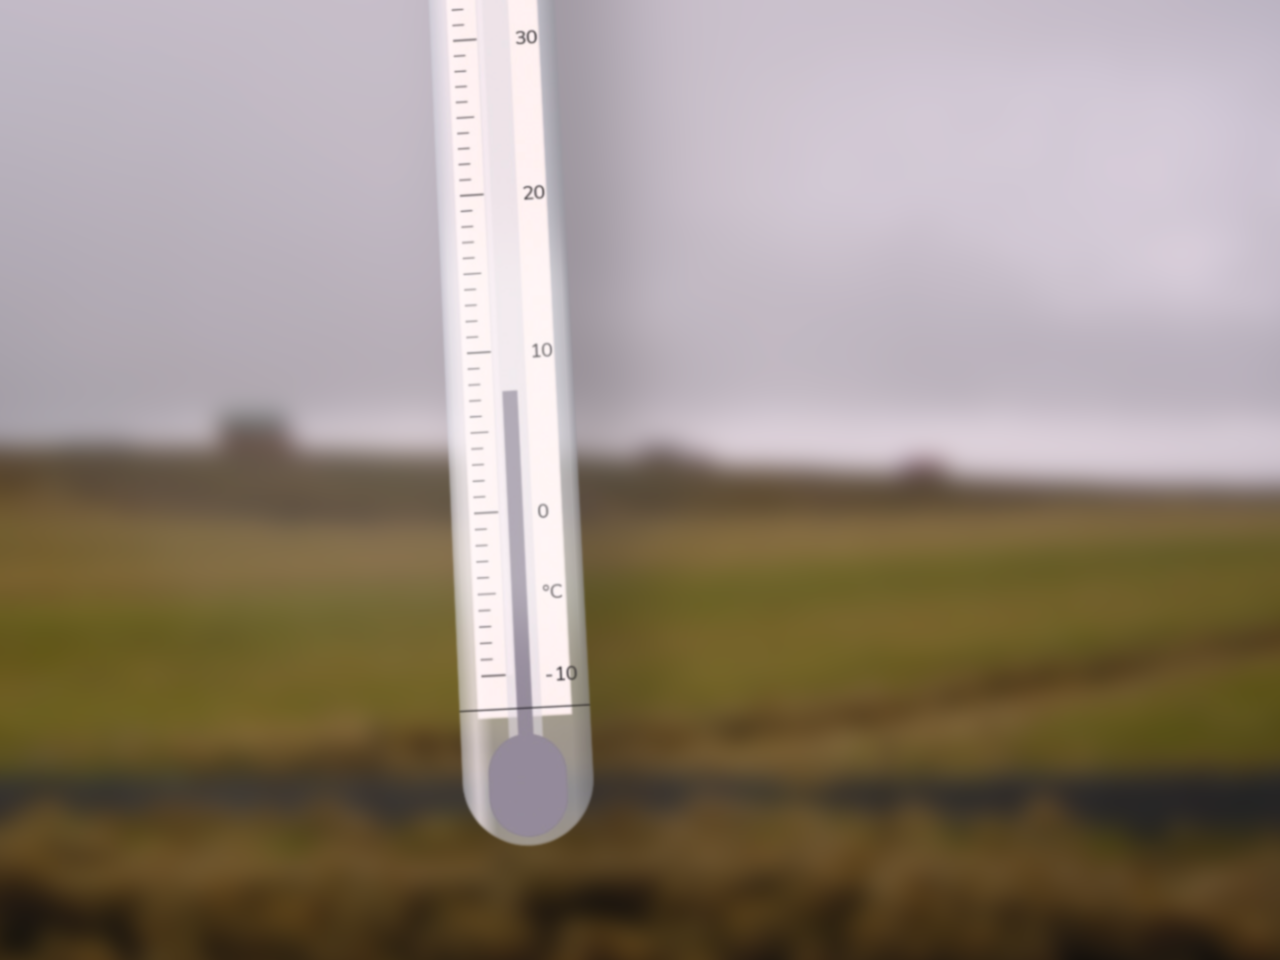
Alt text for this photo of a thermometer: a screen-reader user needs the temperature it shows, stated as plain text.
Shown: 7.5 °C
